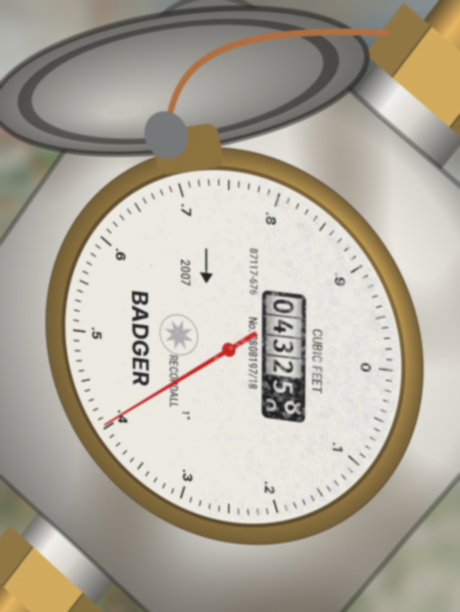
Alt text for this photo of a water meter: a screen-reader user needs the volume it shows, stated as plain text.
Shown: 43258.40 ft³
